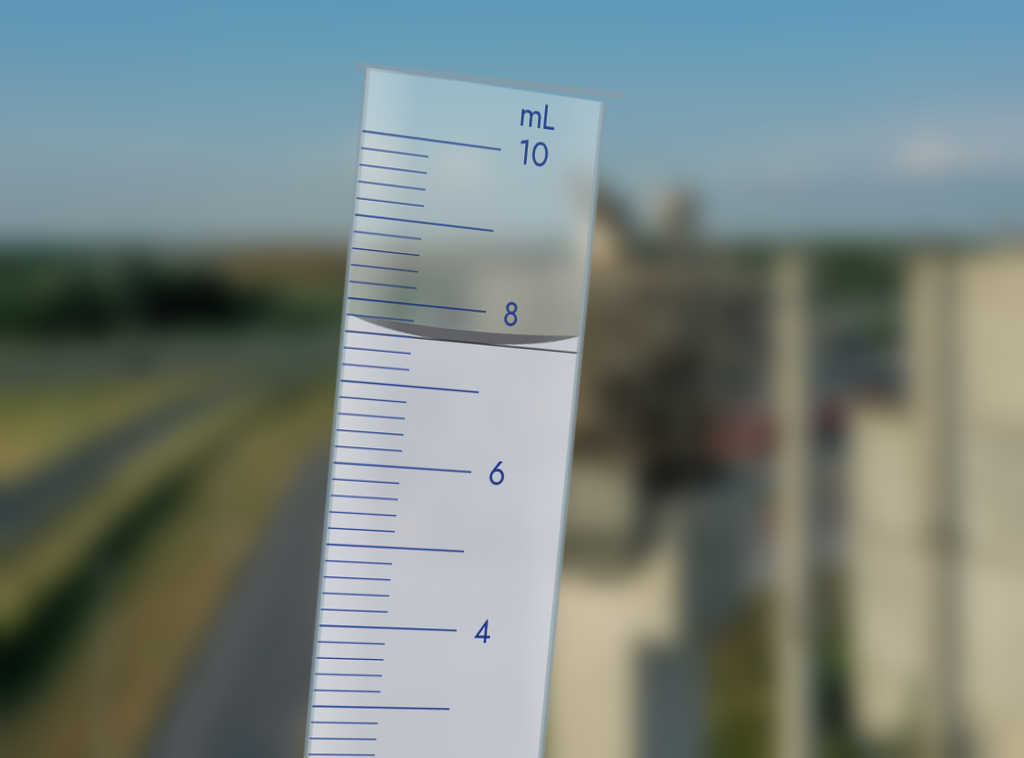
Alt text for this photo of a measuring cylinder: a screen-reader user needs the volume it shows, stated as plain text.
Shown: 7.6 mL
